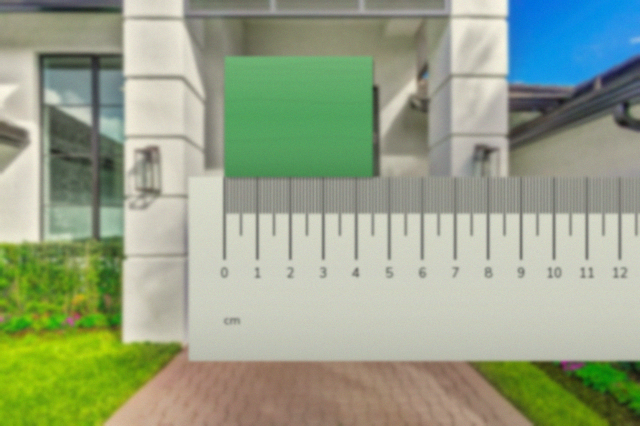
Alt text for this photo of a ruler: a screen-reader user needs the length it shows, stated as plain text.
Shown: 4.5 cm
